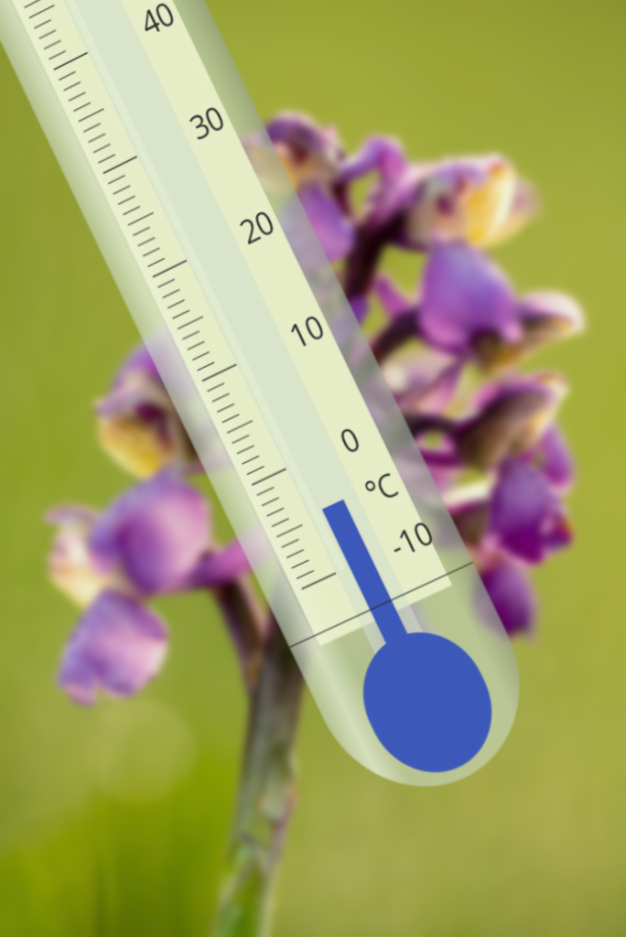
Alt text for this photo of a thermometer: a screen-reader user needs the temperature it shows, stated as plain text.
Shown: -4.5 °C
